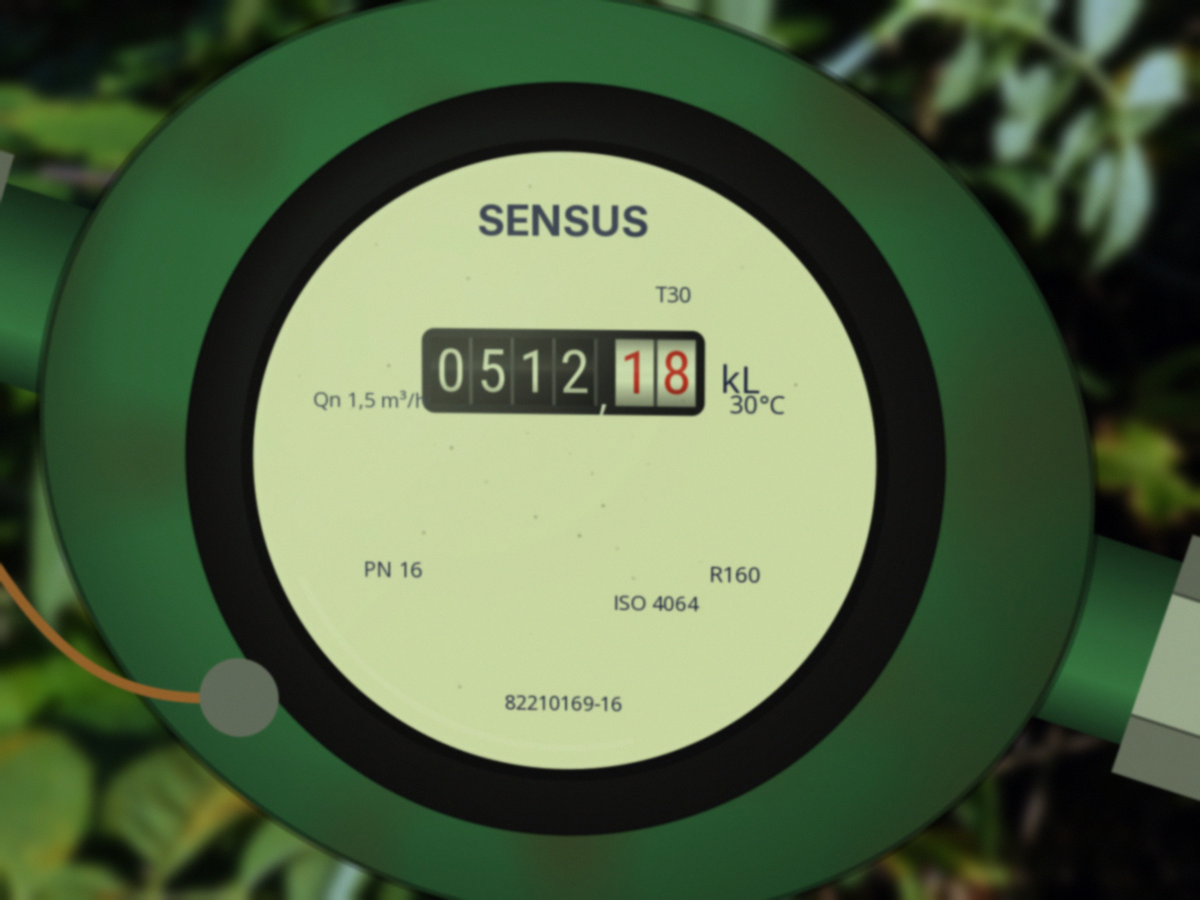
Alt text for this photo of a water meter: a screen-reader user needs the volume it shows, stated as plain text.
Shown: 512.18 kL
